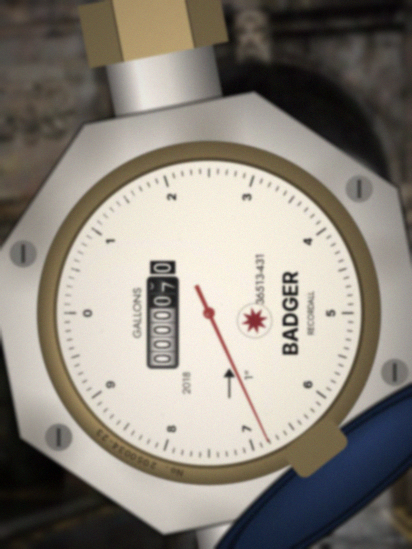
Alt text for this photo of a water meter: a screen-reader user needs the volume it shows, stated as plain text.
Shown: 66.8 gal
